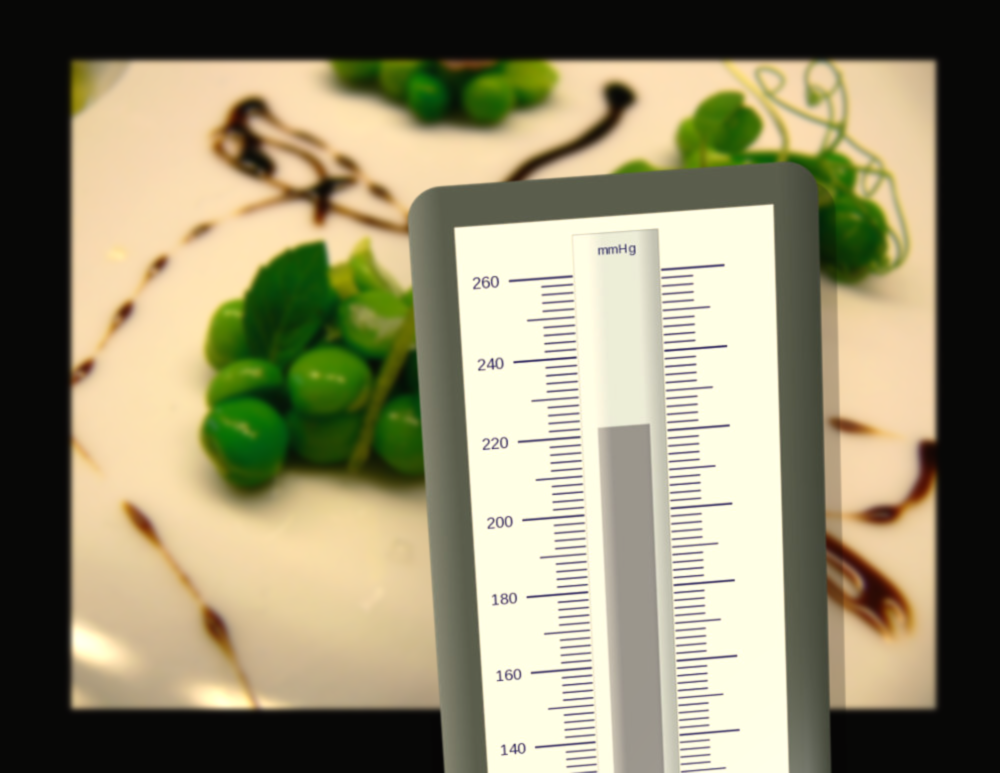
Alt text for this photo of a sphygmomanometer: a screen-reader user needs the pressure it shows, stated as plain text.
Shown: 222 mmHg
